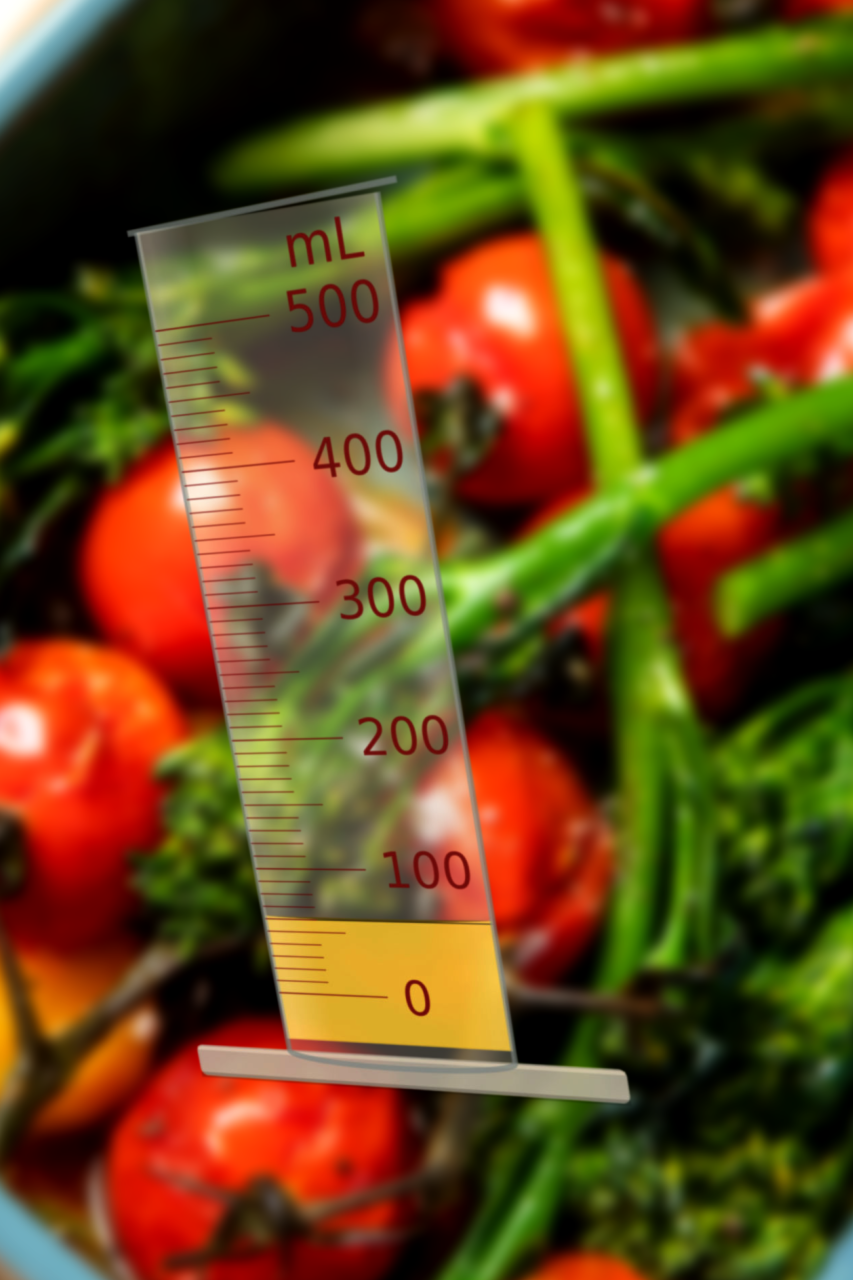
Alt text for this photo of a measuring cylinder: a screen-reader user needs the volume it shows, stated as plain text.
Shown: 60 mL
